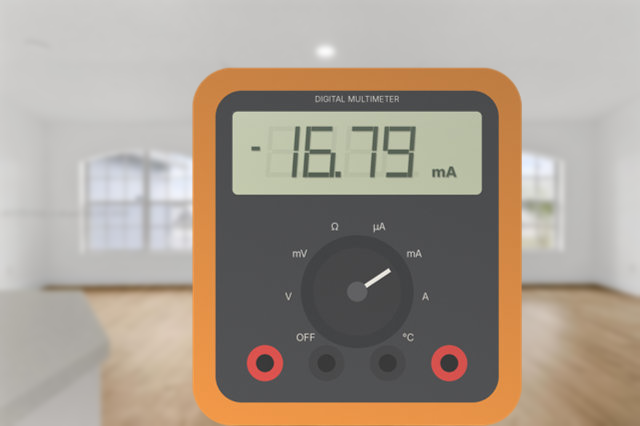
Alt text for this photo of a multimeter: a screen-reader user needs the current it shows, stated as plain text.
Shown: -16.79 mA
